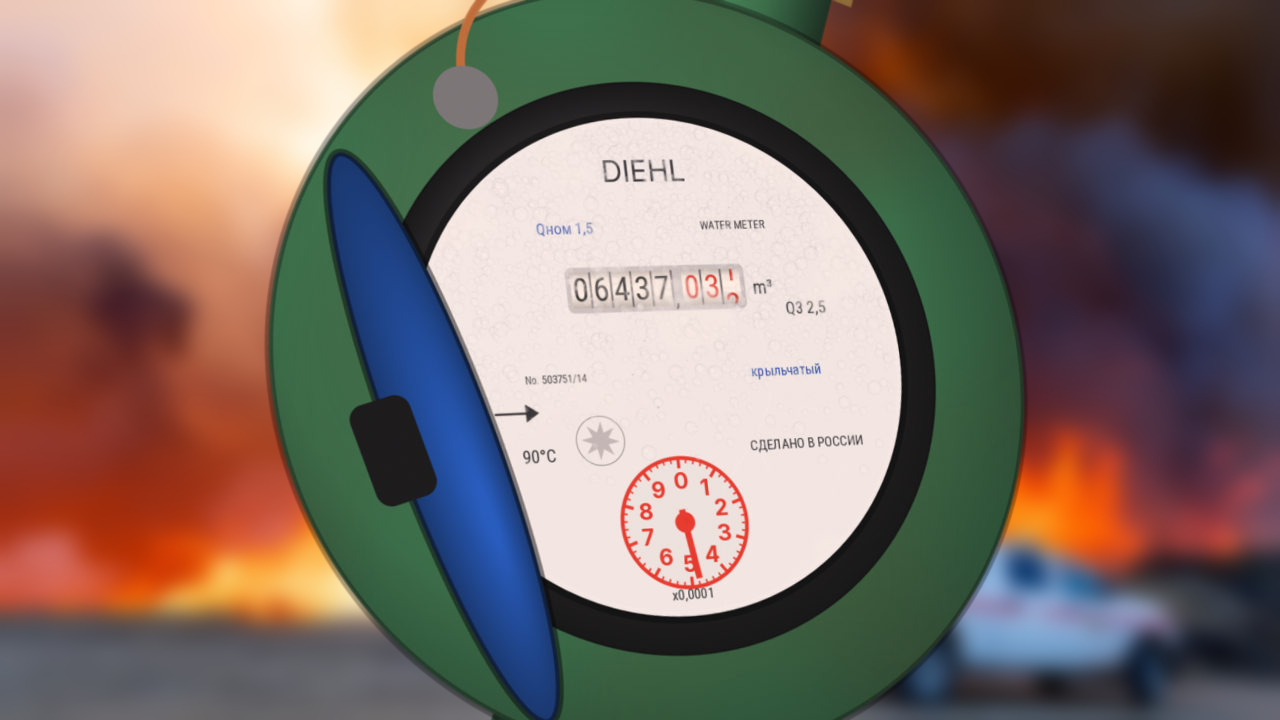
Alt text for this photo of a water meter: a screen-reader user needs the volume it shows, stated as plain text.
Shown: 6437.0314 m³
